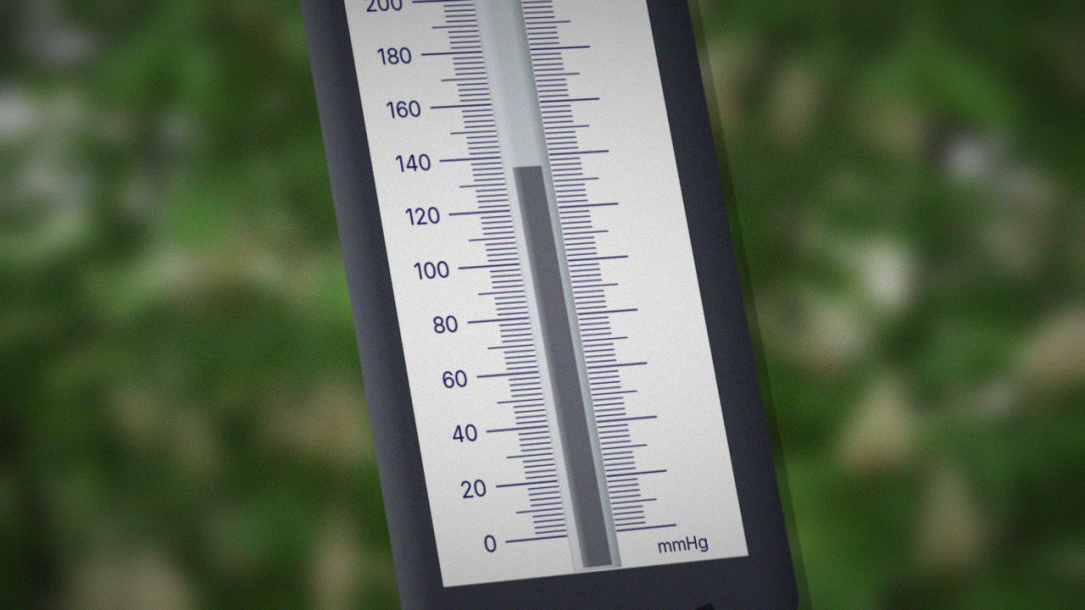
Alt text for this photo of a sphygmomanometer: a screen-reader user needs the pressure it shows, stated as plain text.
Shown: 136 mmHg
